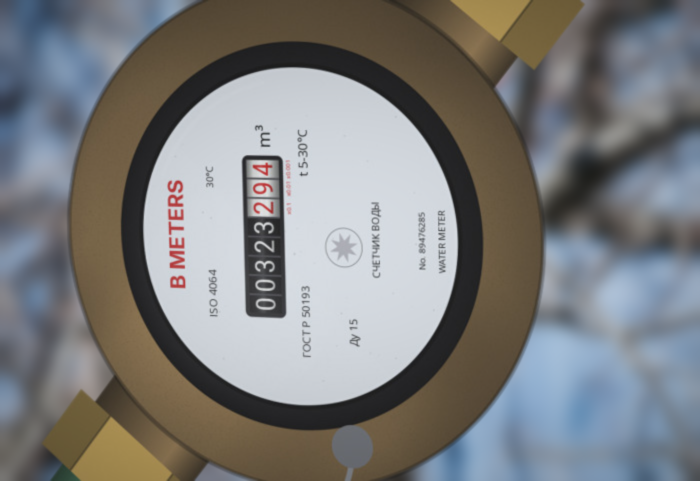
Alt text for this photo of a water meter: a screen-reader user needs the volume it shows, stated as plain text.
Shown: 323.294 m³
